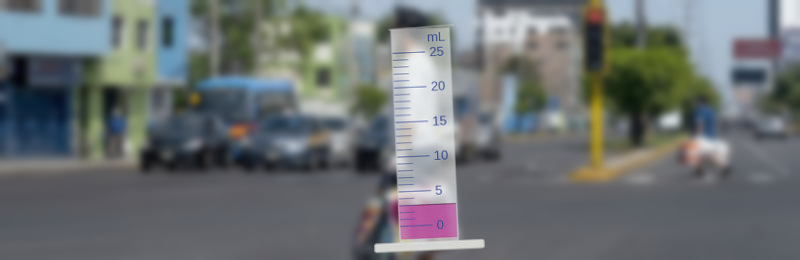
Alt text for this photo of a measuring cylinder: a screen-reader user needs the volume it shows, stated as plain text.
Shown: 3 mL
